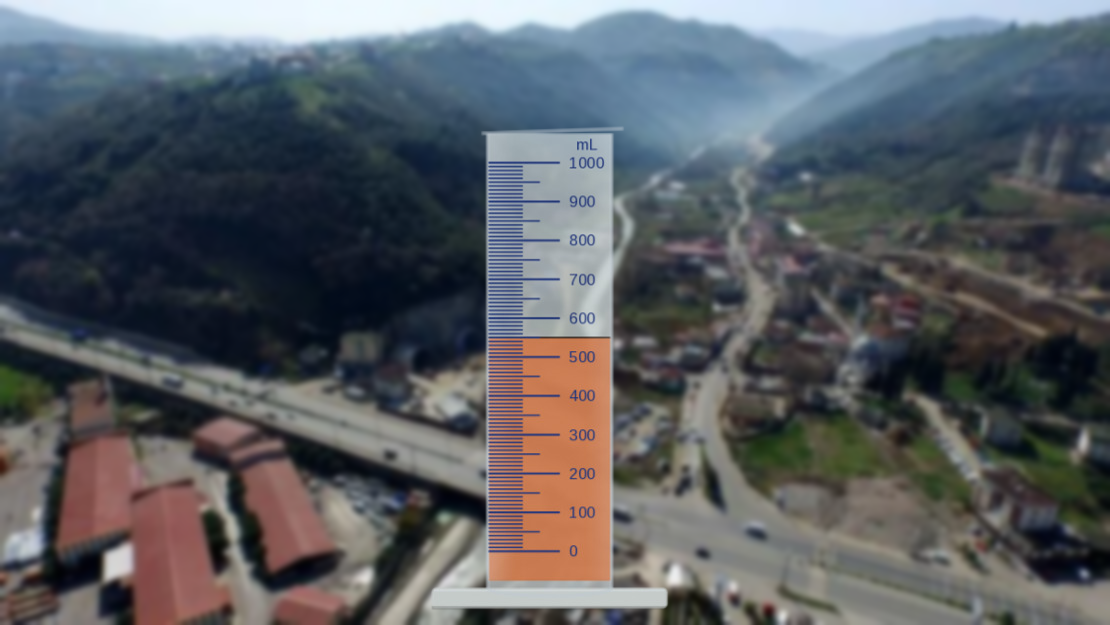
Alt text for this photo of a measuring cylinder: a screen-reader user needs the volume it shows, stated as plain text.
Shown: 550 mL
